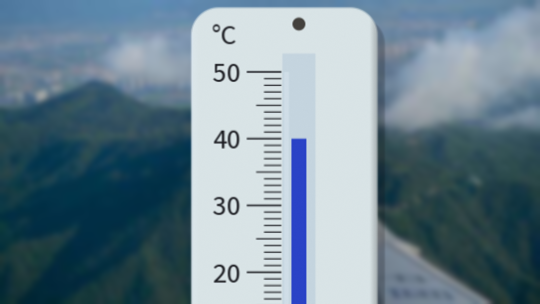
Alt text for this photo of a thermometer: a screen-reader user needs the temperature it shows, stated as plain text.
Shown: 40 °C
